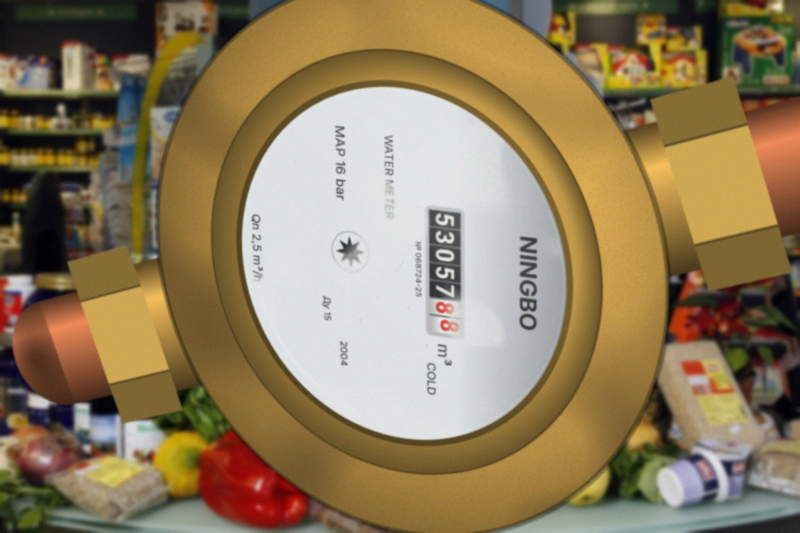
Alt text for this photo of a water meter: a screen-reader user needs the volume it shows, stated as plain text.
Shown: 53057.88 m³
